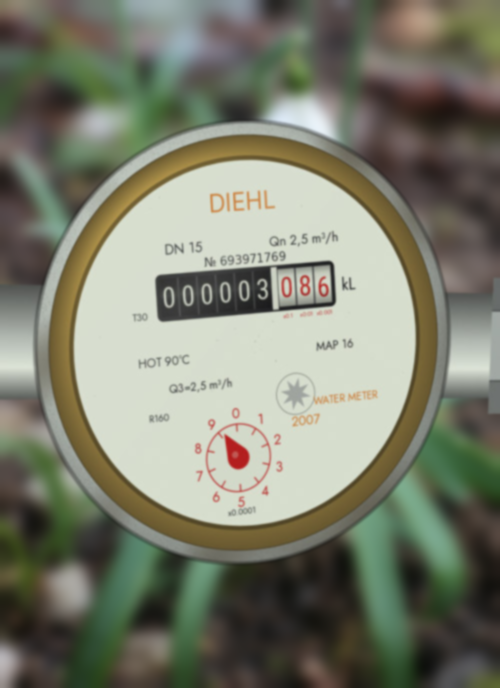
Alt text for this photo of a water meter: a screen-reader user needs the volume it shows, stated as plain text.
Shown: 3.0859 kL
